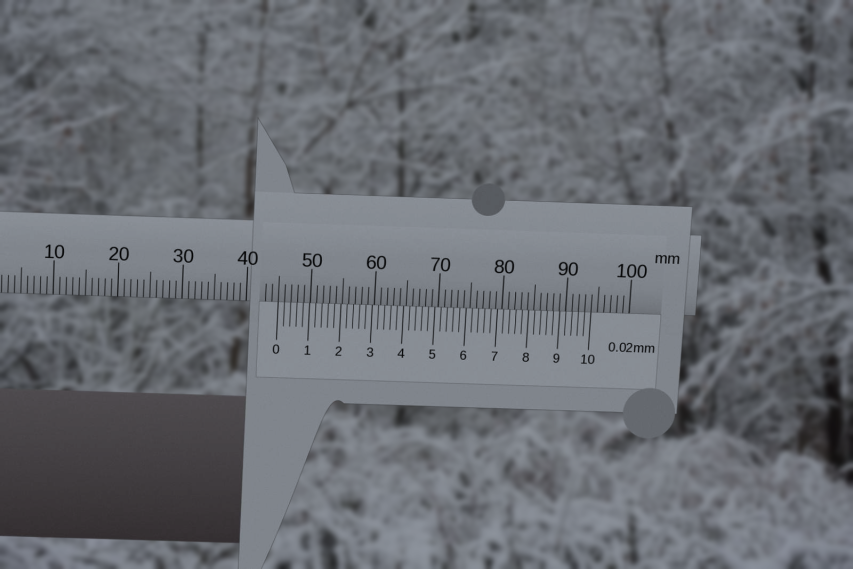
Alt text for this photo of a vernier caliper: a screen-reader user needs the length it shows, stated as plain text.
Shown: 45.0 mm
